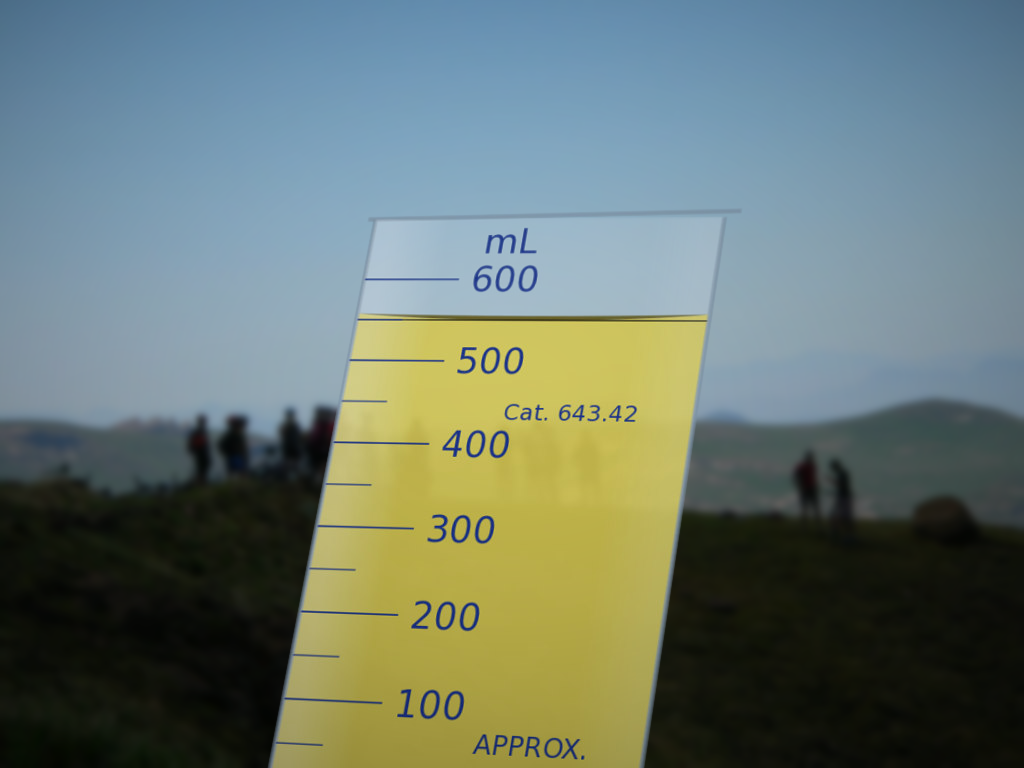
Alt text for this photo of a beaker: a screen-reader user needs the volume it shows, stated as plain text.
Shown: 550 mL
